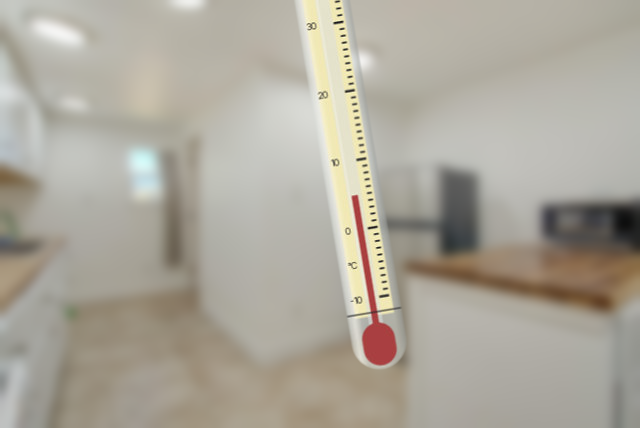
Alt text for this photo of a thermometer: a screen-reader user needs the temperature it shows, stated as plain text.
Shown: 5 °C
